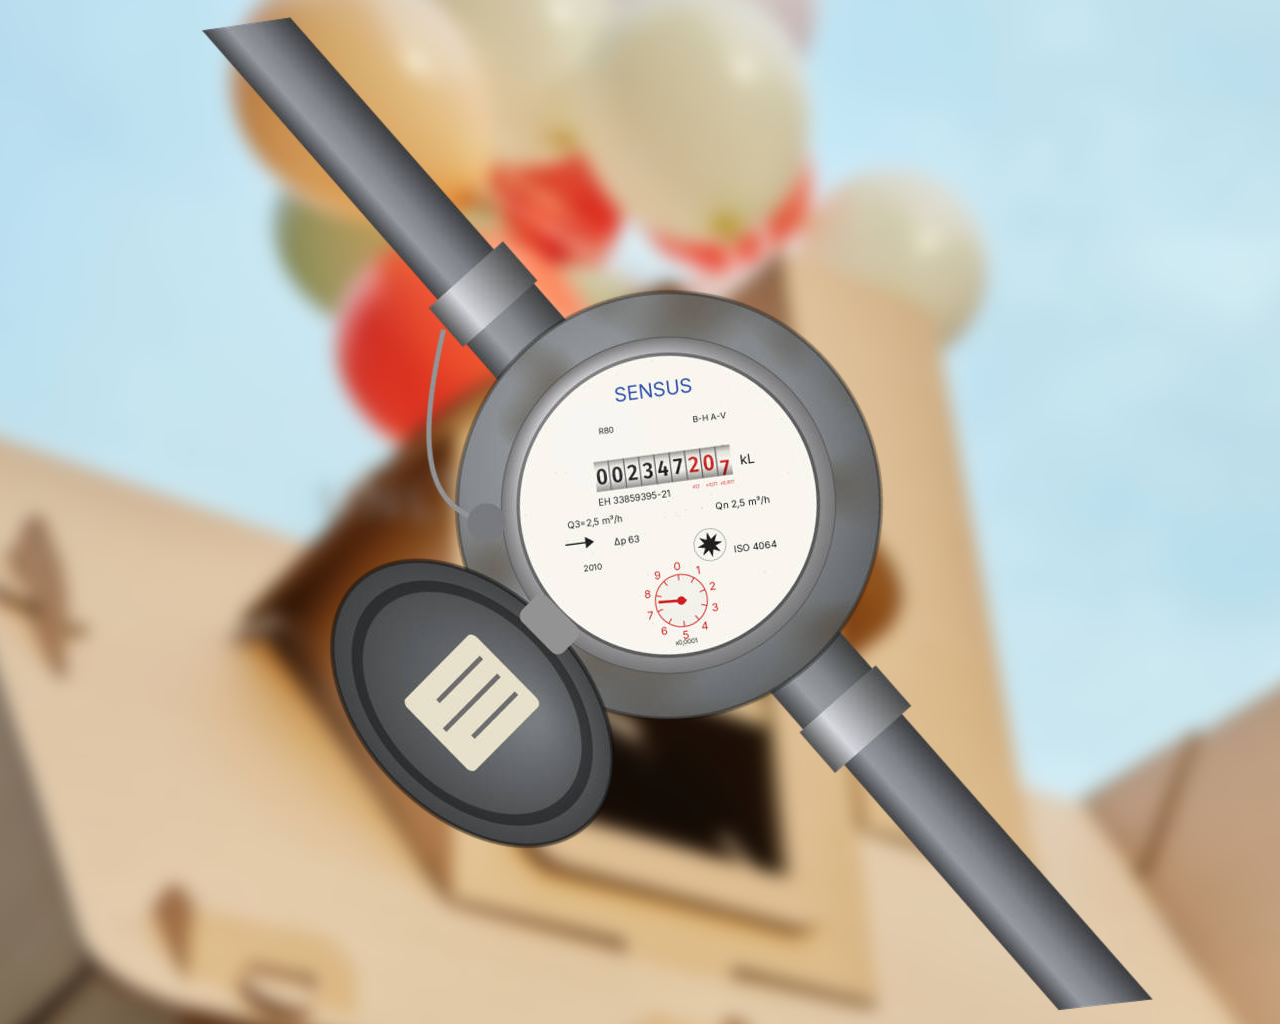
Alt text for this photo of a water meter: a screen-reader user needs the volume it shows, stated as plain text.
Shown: 2347.2067 kL
